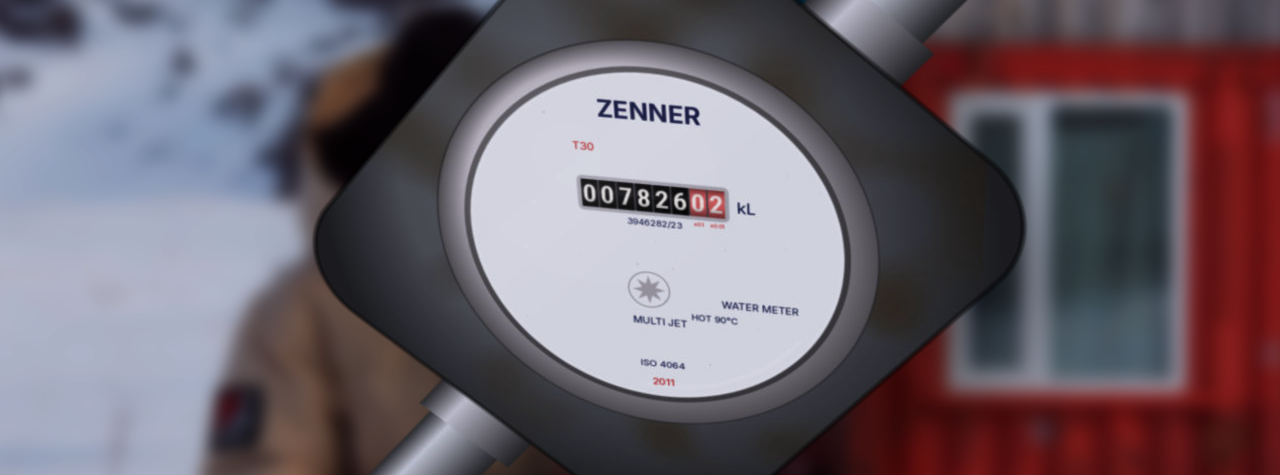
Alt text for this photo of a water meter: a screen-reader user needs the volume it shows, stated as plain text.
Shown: 7826.02 kL
